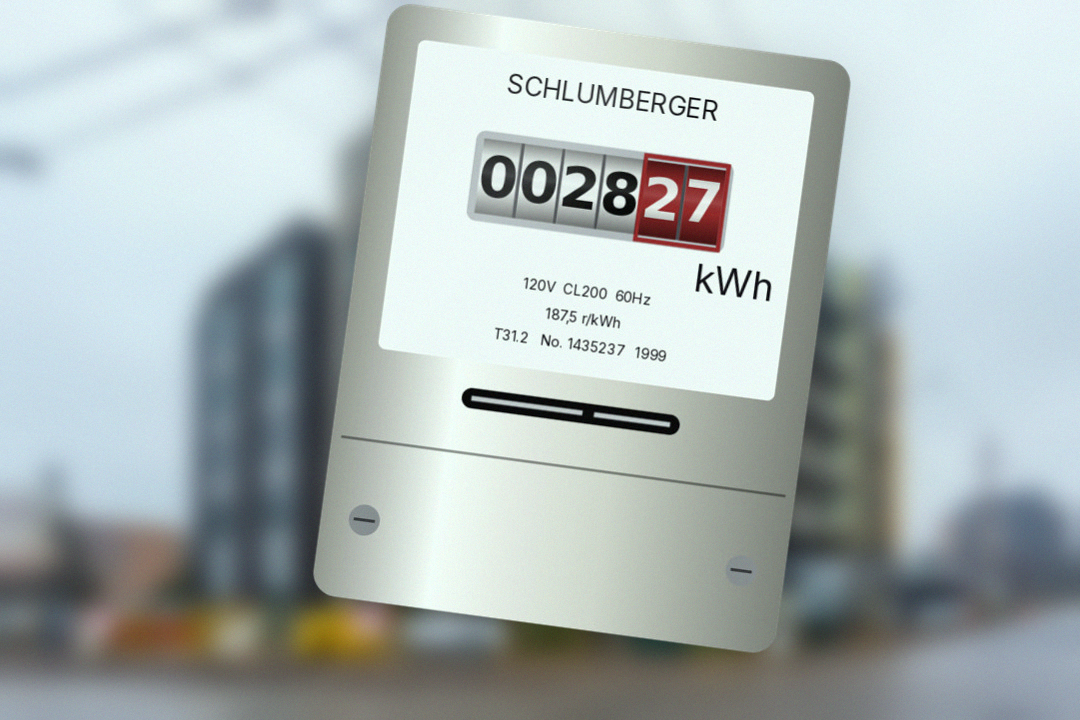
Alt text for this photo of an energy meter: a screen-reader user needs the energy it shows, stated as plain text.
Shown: 28.27 kWh
